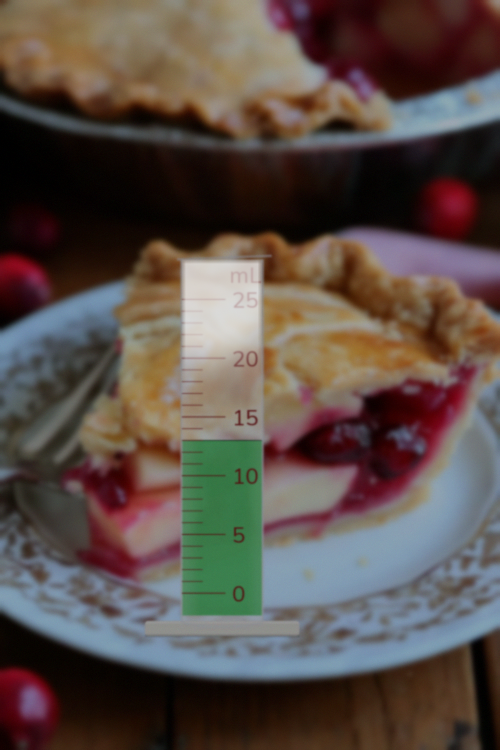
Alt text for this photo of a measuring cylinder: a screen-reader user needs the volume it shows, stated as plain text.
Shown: 13 mL
